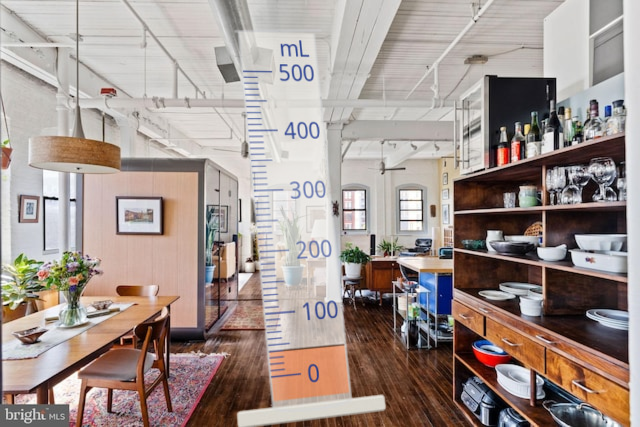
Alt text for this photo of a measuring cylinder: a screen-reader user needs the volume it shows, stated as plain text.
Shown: 40 mL
